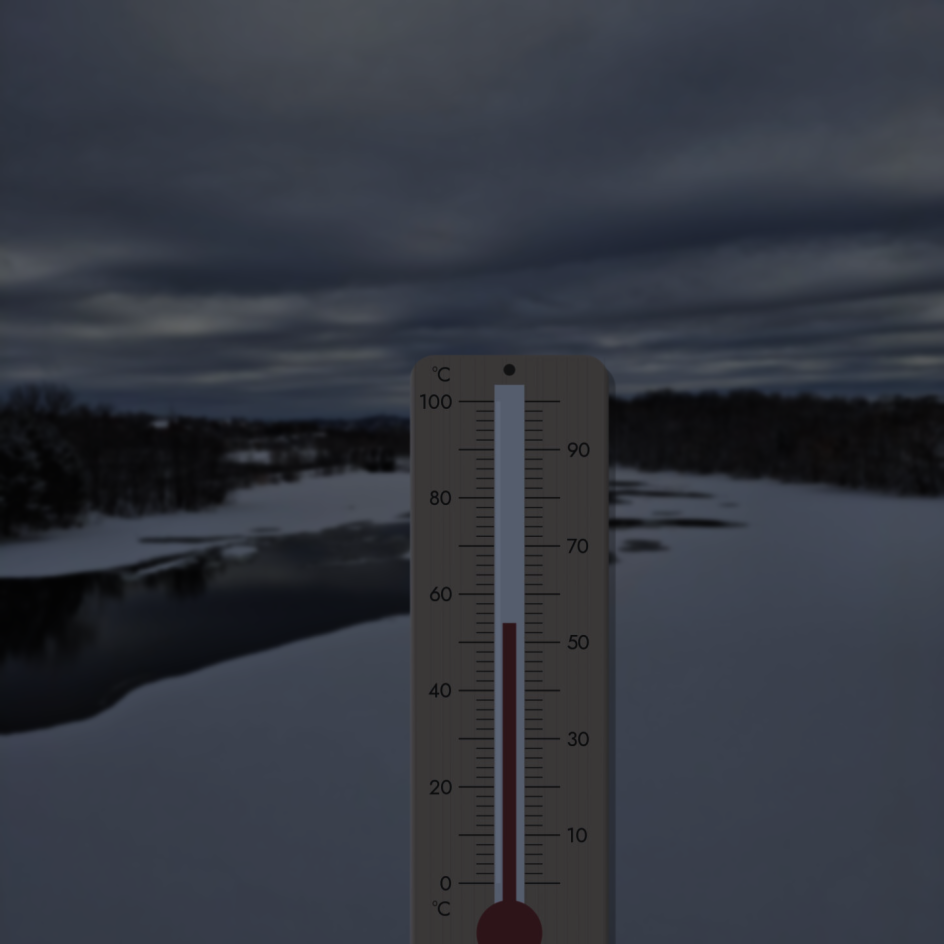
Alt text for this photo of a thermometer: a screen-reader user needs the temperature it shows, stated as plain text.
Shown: 54 °C
